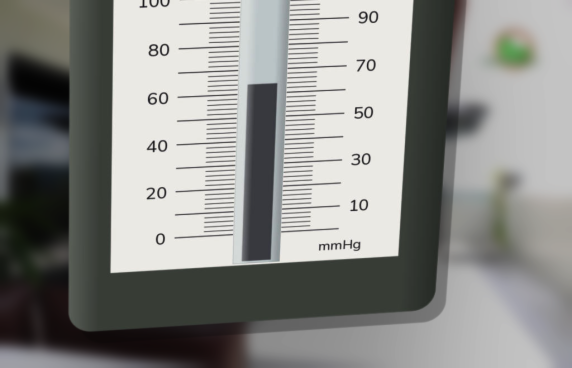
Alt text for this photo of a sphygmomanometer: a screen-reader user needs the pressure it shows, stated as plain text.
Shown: 64 mmHg
